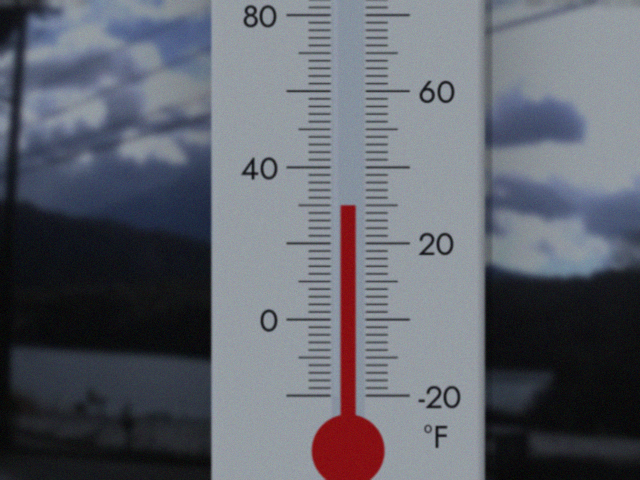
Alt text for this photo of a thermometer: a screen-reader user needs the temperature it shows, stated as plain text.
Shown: 30 °F
